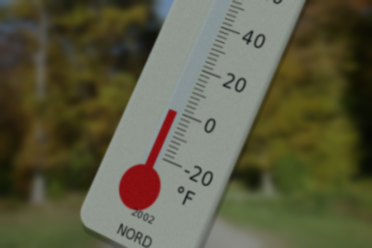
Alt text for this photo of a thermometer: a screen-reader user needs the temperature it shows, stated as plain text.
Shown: 0 °F
